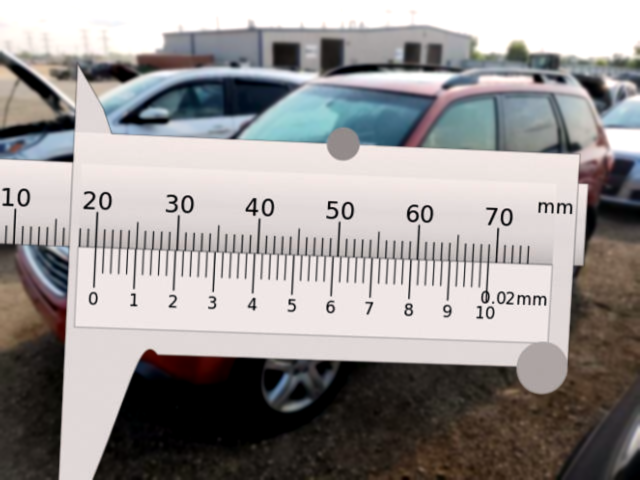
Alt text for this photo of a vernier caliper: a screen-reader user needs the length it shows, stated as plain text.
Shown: 20.0 mm
